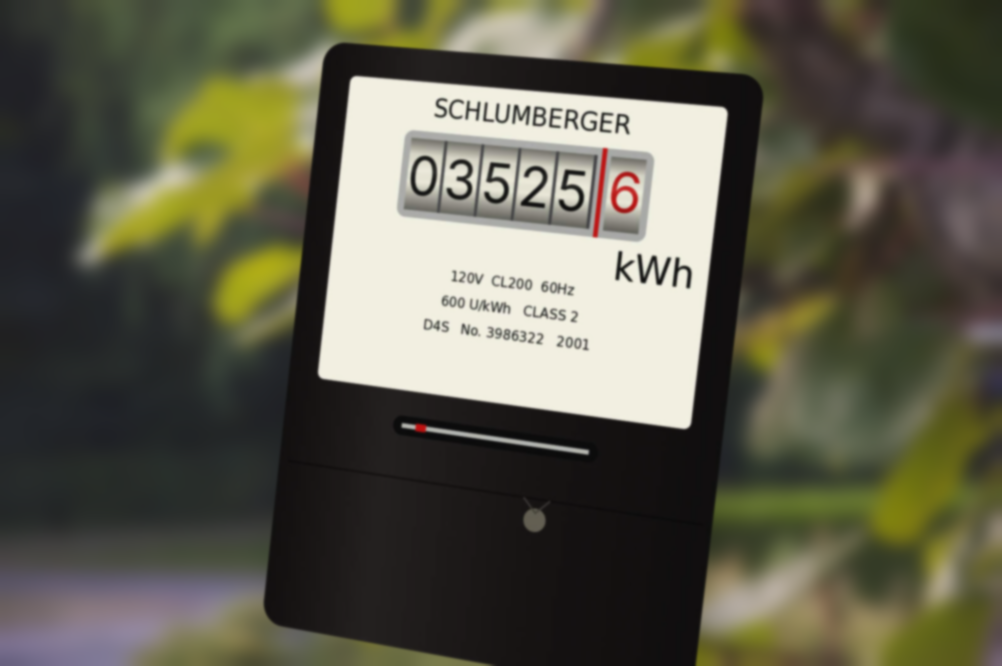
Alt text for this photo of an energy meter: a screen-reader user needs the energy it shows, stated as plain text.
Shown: 3525.6 kWh
